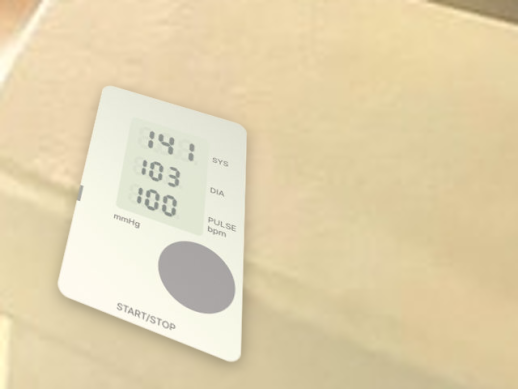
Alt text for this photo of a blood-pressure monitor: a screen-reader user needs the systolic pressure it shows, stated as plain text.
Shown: 141 mmHg
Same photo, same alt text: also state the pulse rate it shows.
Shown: 100 bpm
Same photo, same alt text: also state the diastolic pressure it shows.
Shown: 103 mmHg
